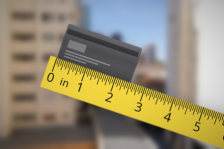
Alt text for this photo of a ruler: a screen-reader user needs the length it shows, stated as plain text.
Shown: 2.5 in
